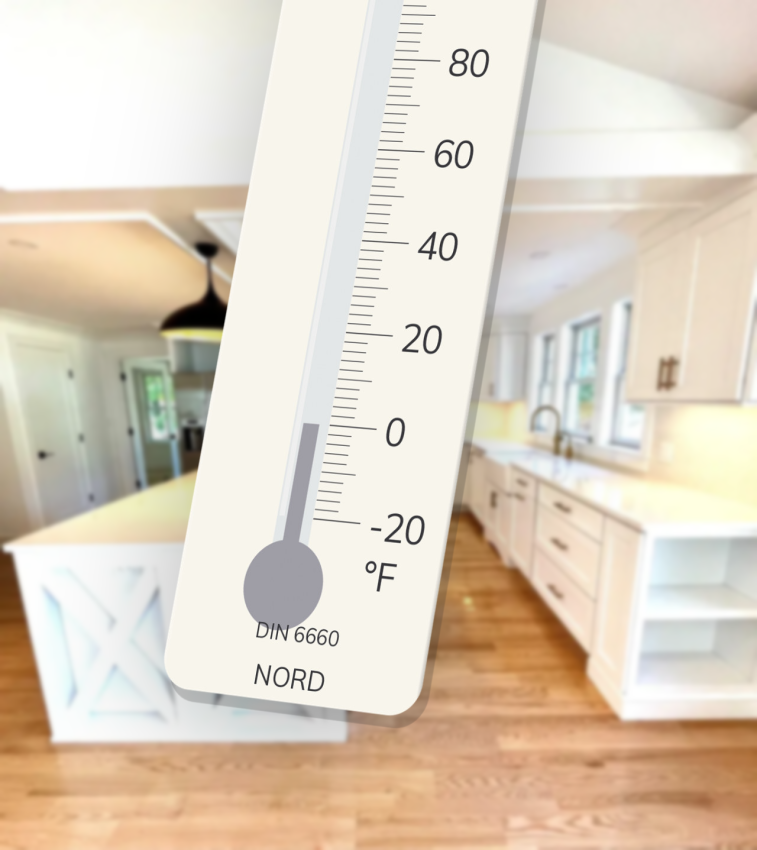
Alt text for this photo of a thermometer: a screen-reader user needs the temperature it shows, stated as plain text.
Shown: 0 °F
